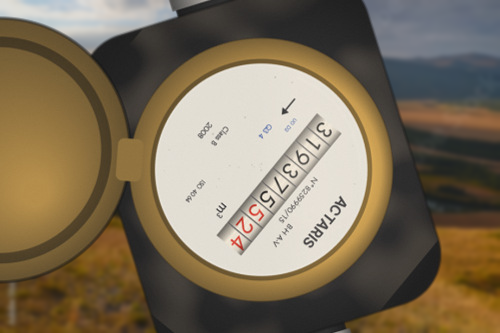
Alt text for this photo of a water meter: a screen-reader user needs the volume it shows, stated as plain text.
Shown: 319375.524 m³
